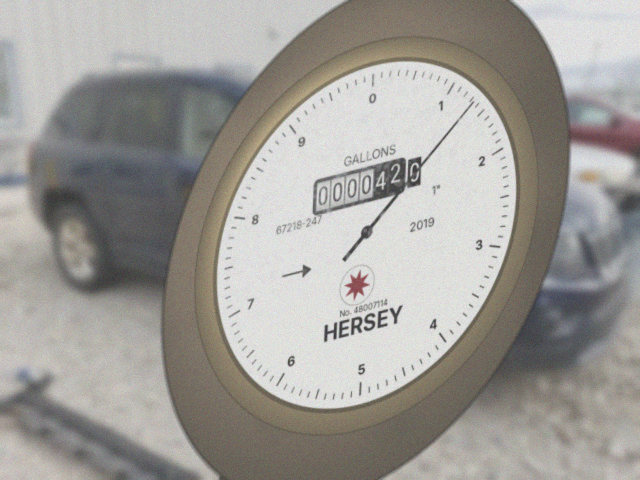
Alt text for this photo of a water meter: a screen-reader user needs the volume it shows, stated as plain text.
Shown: 421.3 gal
